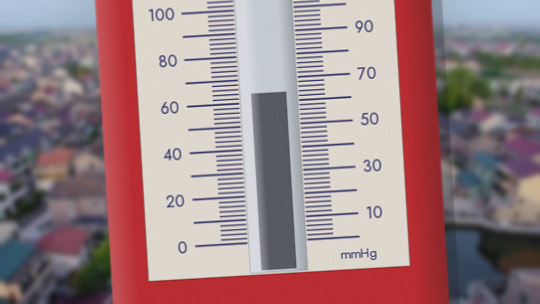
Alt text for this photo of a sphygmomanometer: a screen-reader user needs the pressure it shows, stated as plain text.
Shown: 64 mmHg
